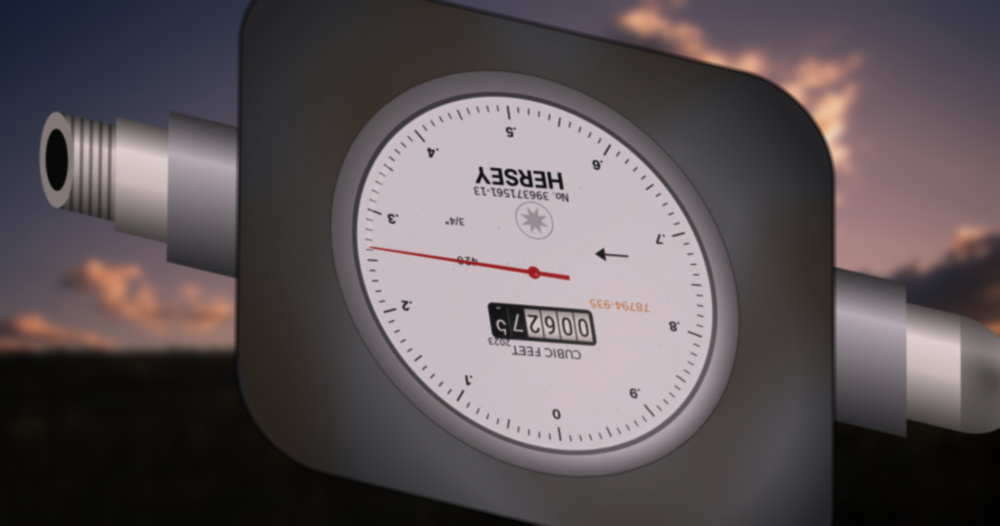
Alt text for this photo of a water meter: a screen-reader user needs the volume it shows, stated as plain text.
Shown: 6275.26 ft³
